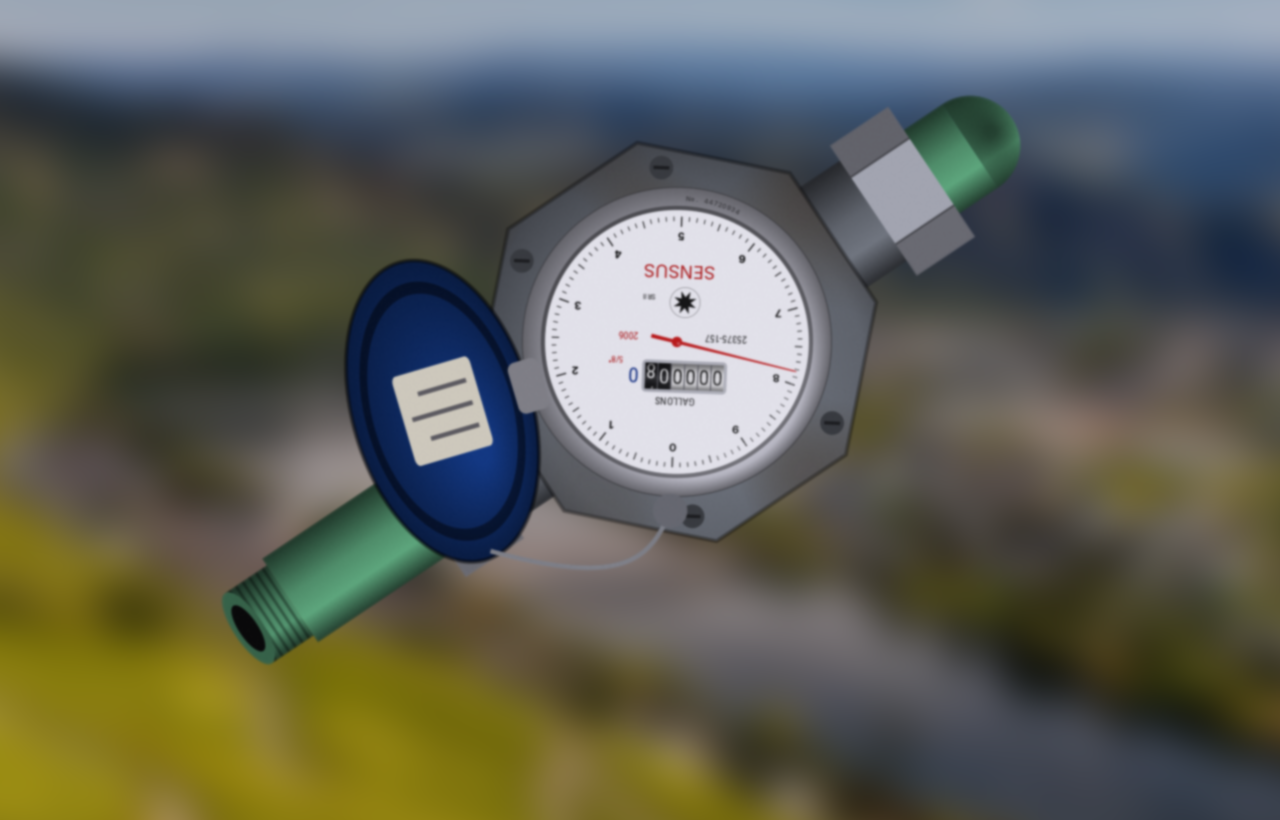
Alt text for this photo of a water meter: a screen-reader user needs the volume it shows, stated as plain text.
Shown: 77.8 gal
